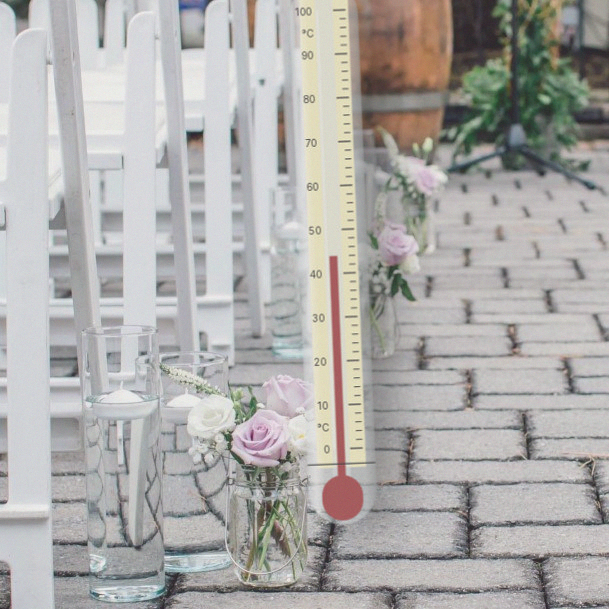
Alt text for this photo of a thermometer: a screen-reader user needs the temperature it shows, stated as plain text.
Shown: 44 °C
